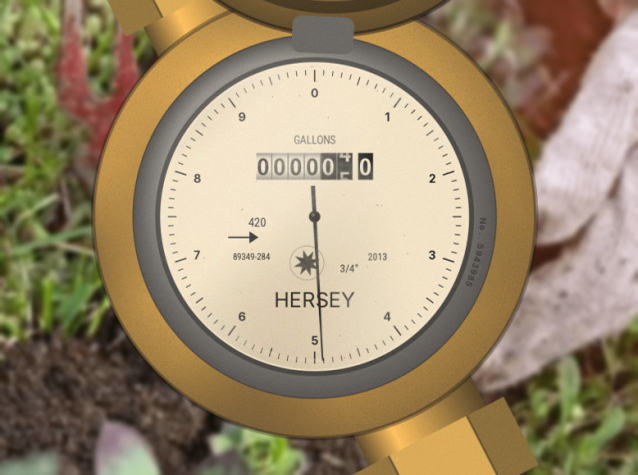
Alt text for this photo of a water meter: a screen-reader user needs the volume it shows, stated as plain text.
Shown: 44.9 gal
